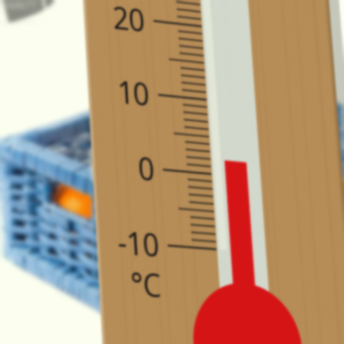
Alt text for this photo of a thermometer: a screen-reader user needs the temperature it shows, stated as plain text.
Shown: 2 °C
